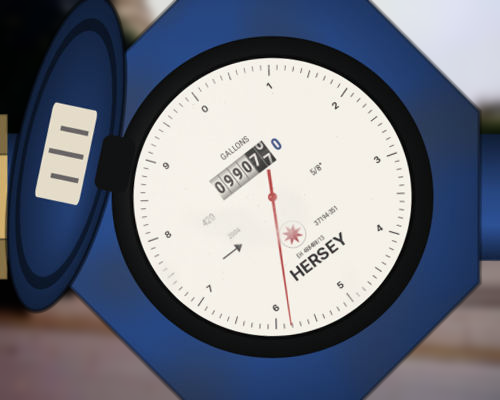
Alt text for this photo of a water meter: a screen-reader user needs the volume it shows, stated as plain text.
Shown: 990765.8 gal
